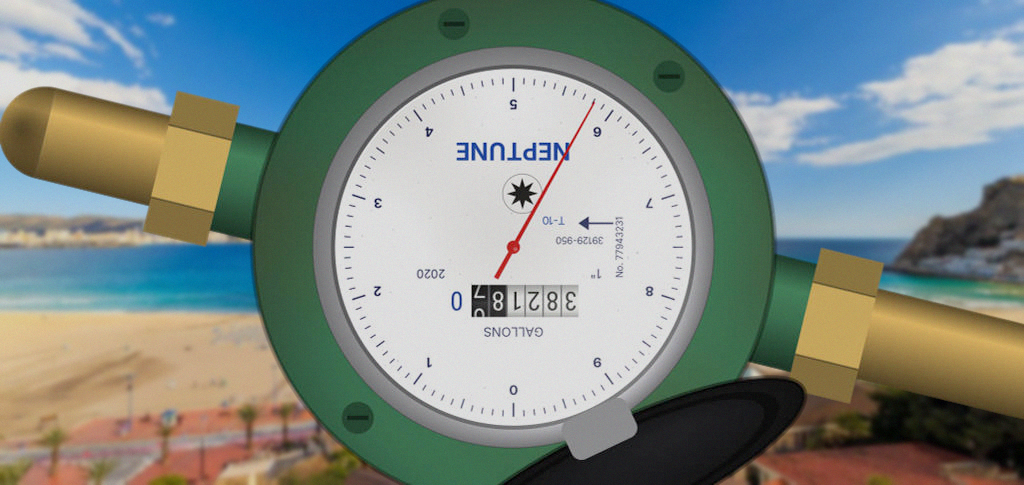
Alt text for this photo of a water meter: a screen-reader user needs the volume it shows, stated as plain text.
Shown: 3821865.8 gal
